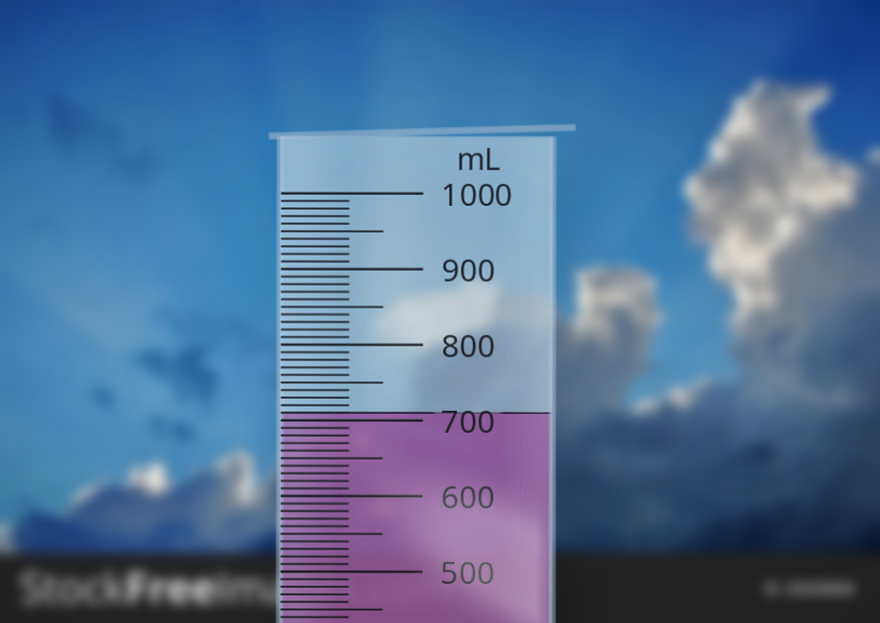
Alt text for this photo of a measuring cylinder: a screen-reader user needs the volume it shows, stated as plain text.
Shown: 710 mL
